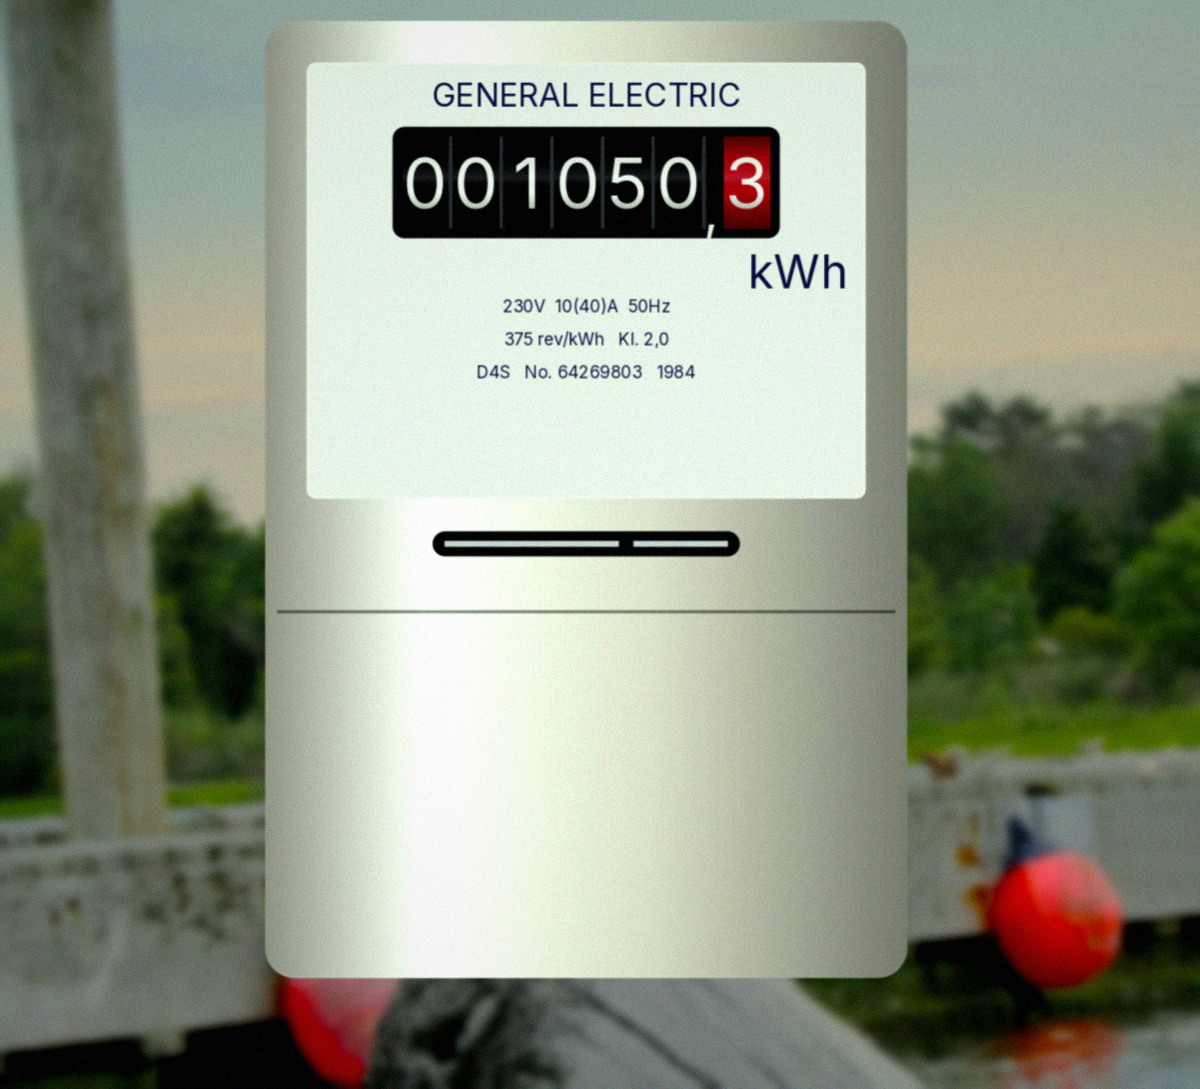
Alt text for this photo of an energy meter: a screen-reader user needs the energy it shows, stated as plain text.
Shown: 1050.3 kWh
